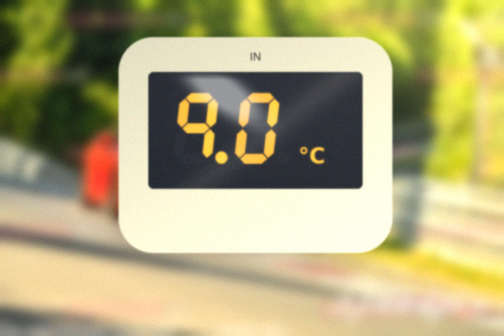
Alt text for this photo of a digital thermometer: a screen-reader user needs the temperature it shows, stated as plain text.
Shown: 9.0 °C
